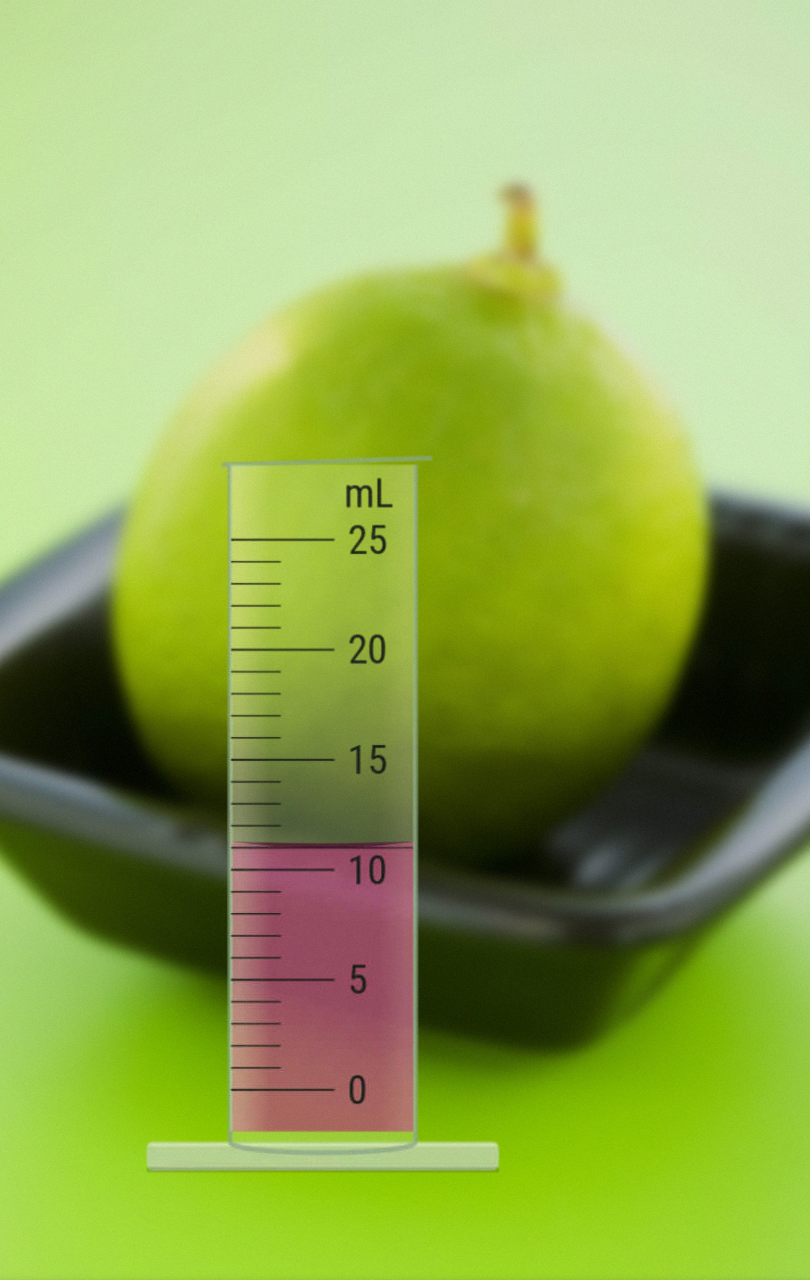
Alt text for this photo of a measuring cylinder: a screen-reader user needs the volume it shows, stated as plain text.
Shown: 11 mL
